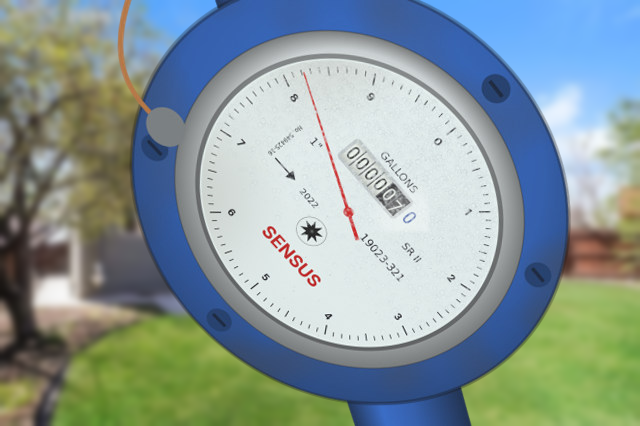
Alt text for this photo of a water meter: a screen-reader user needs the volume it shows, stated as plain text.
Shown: 68.2 gal
